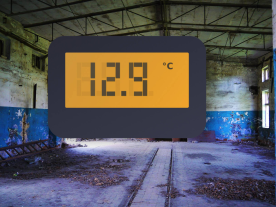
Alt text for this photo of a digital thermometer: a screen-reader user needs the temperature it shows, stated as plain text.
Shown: 12.9 °C
